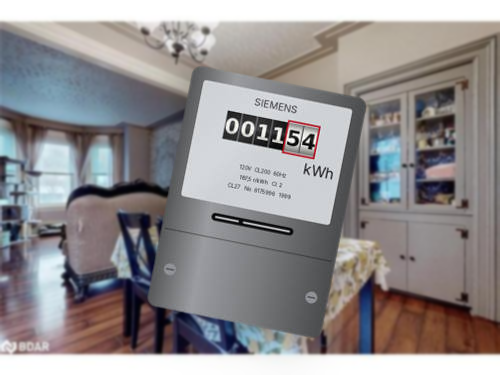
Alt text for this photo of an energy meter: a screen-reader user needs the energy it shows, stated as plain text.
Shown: 11.54 kWh
